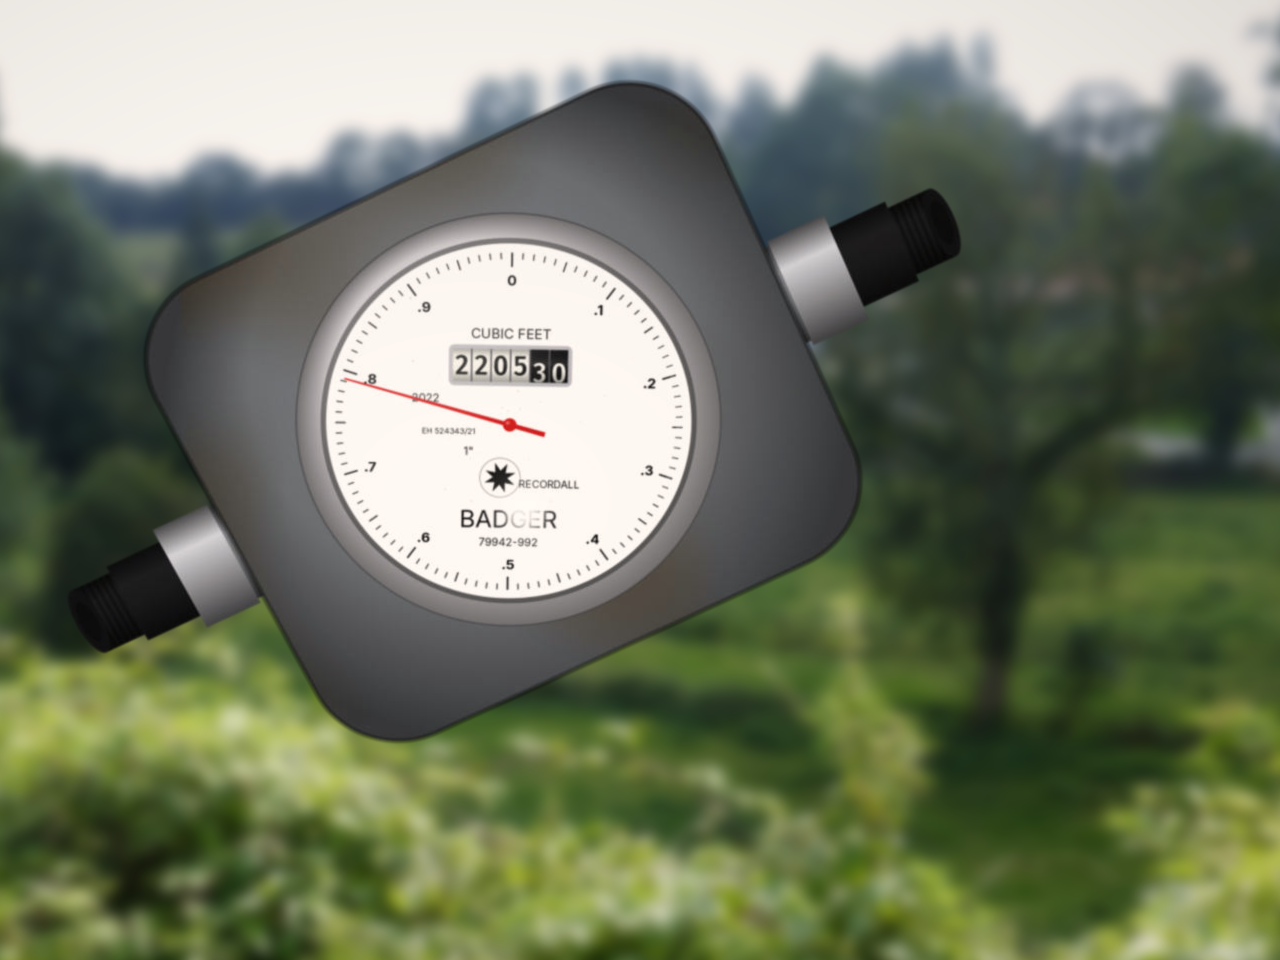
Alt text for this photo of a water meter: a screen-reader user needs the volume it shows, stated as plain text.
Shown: 220529.79 ft³
